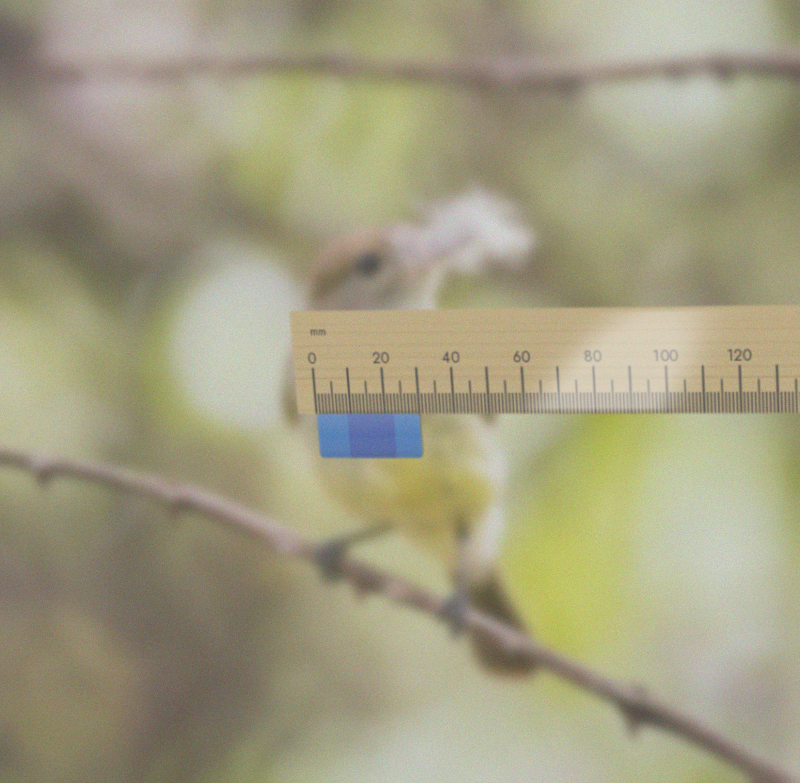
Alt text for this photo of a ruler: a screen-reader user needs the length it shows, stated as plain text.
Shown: 30 mm
